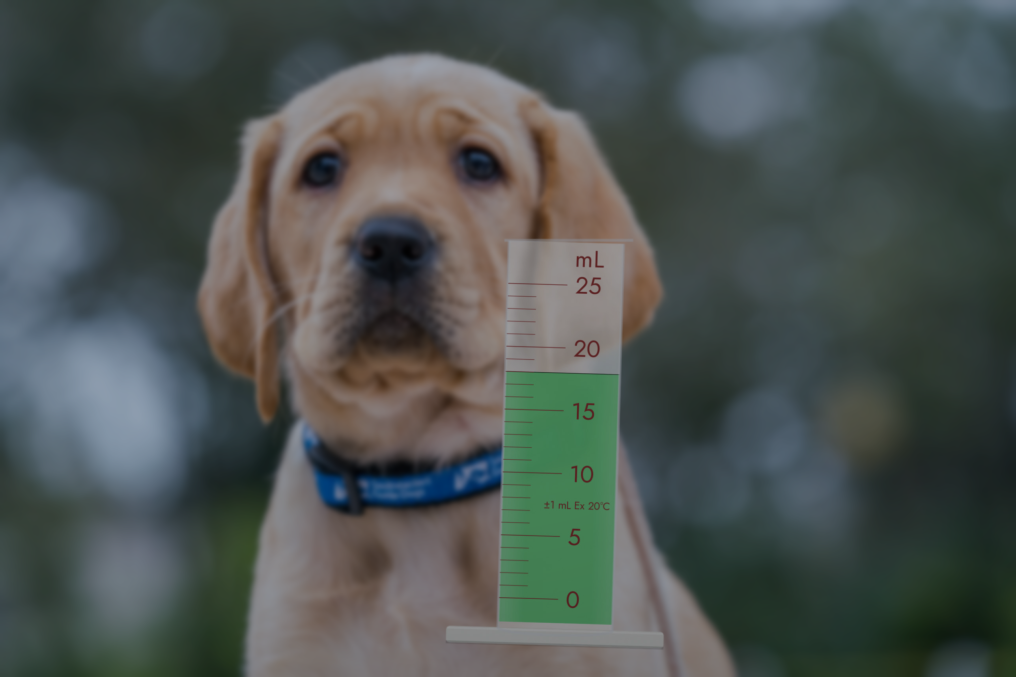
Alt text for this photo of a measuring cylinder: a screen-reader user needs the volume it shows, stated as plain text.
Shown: 18 mL
